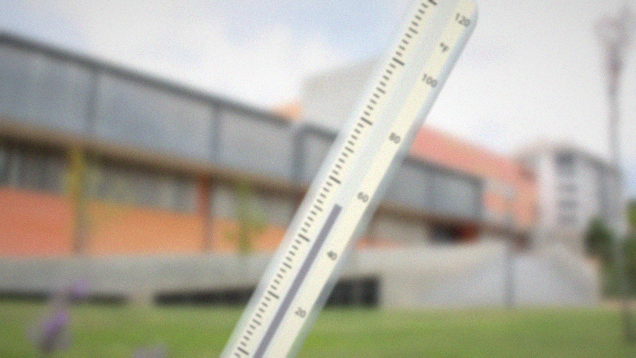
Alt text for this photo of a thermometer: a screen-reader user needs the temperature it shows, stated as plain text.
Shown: 54 °F
